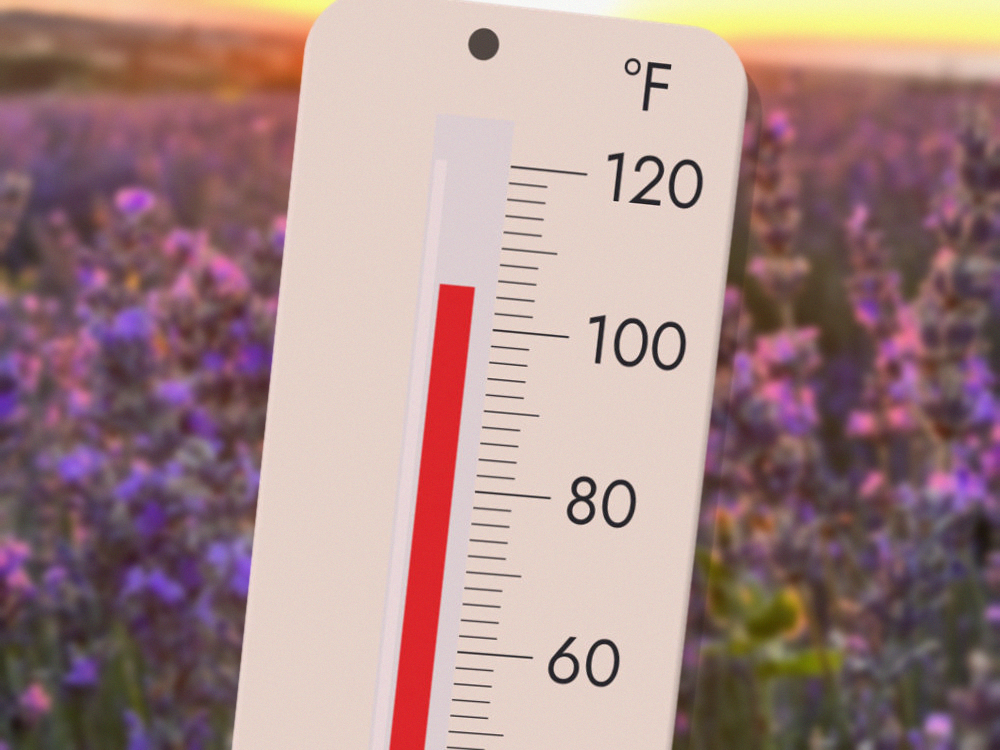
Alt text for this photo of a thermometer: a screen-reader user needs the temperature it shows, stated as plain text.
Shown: 105 °F
